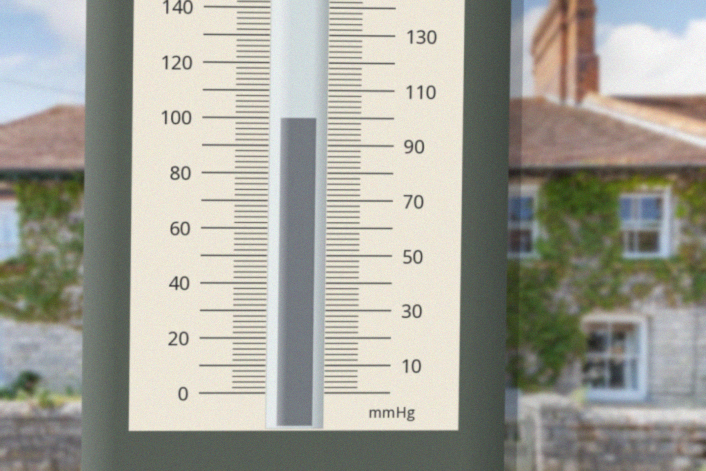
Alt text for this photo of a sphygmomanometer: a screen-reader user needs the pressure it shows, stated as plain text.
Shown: 100 mmHg
